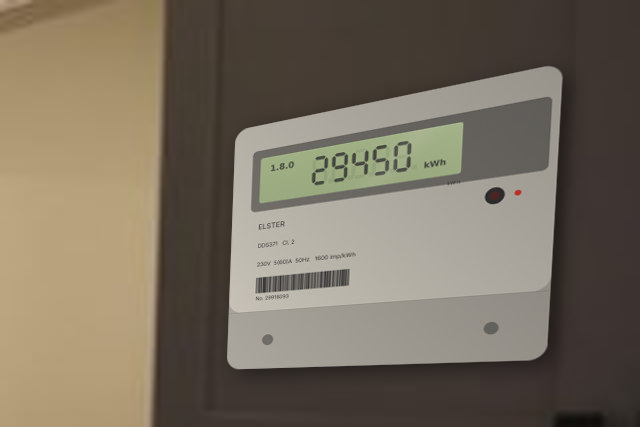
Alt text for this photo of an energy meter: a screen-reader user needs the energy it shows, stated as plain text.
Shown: 29450 kWh
